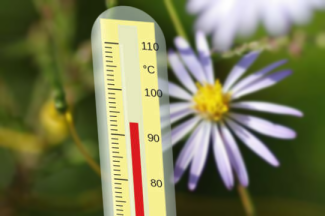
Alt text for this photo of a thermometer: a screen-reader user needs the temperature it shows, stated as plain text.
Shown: 93 °C
